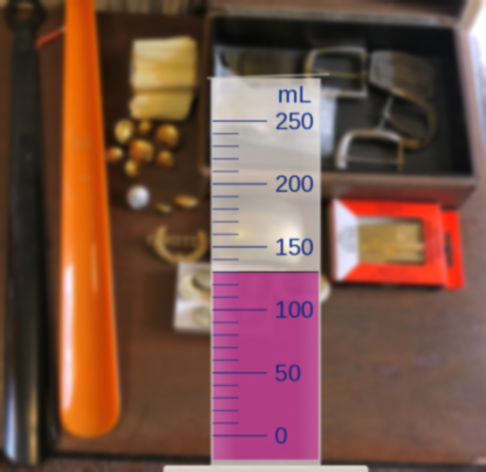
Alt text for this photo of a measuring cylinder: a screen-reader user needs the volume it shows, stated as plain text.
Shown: 130 mL
